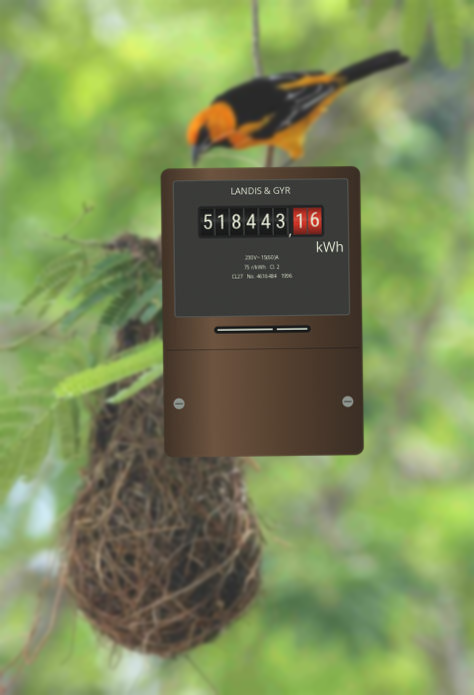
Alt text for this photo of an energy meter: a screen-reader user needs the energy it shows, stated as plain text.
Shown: 518443.16 kWh
